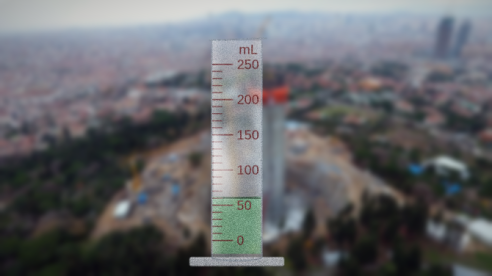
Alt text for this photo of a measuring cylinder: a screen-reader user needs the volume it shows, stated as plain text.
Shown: 60 mL
